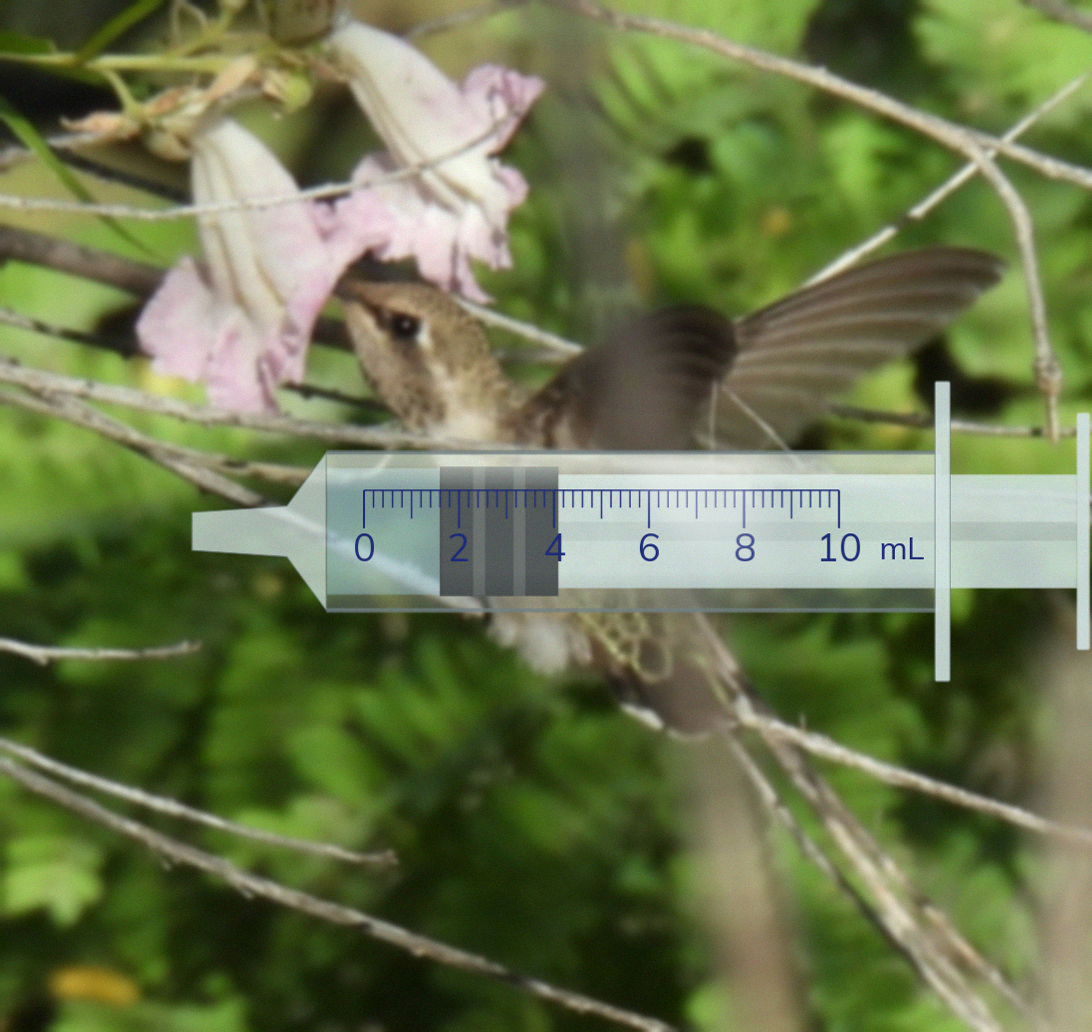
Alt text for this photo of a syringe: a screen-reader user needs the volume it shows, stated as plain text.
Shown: 1.6 mL
